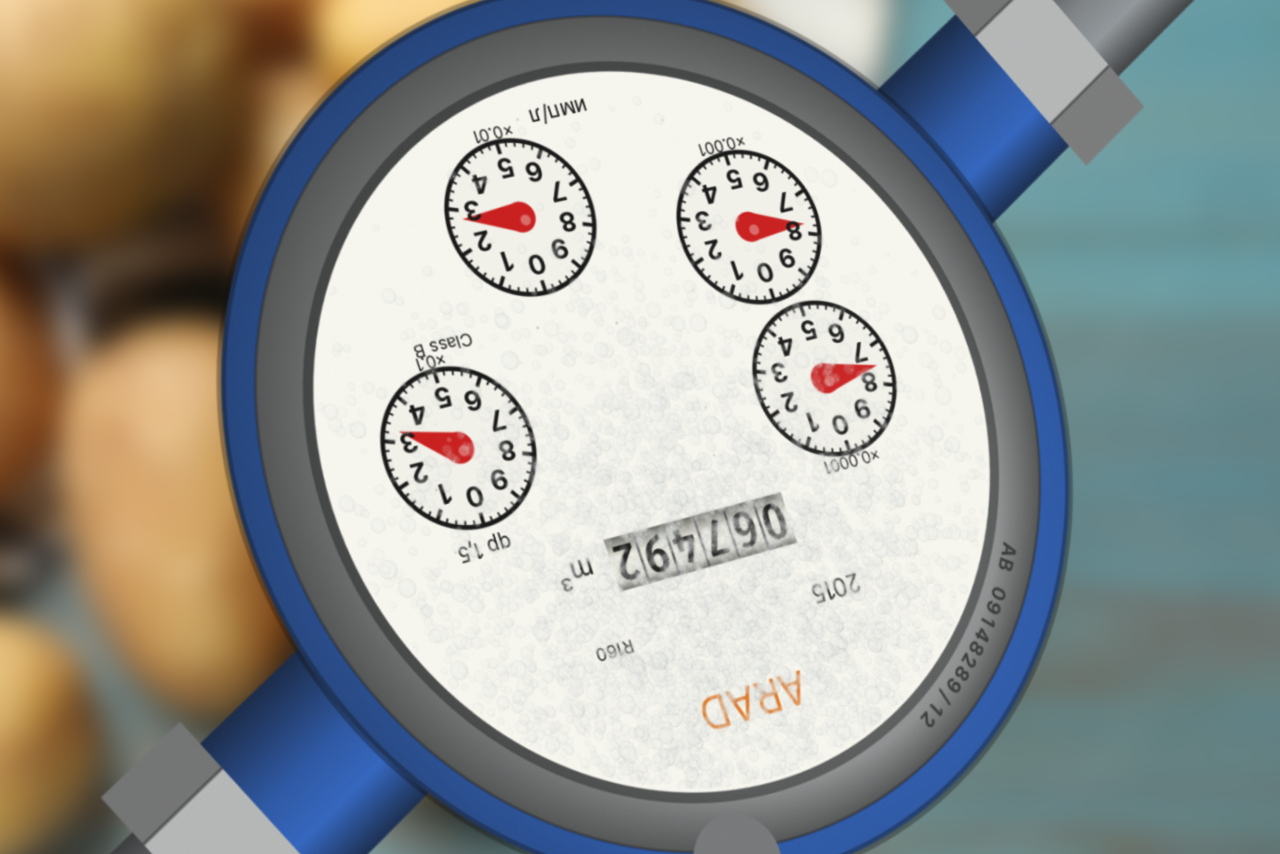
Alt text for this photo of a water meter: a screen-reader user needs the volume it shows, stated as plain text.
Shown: 67492.3277 m³
